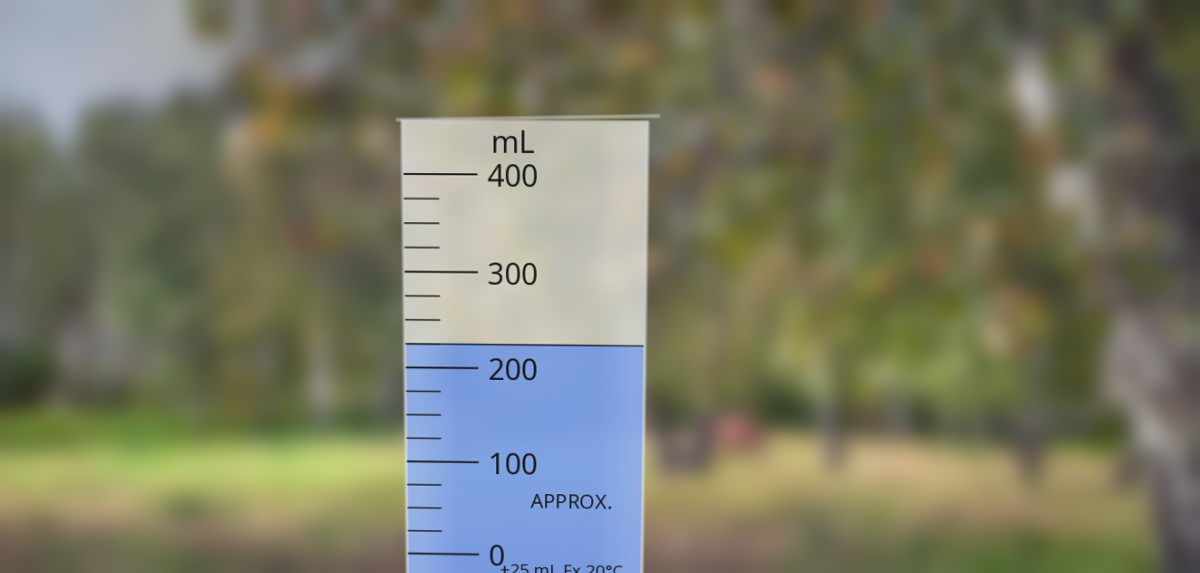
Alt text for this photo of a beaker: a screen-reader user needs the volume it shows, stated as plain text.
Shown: 225 mL
